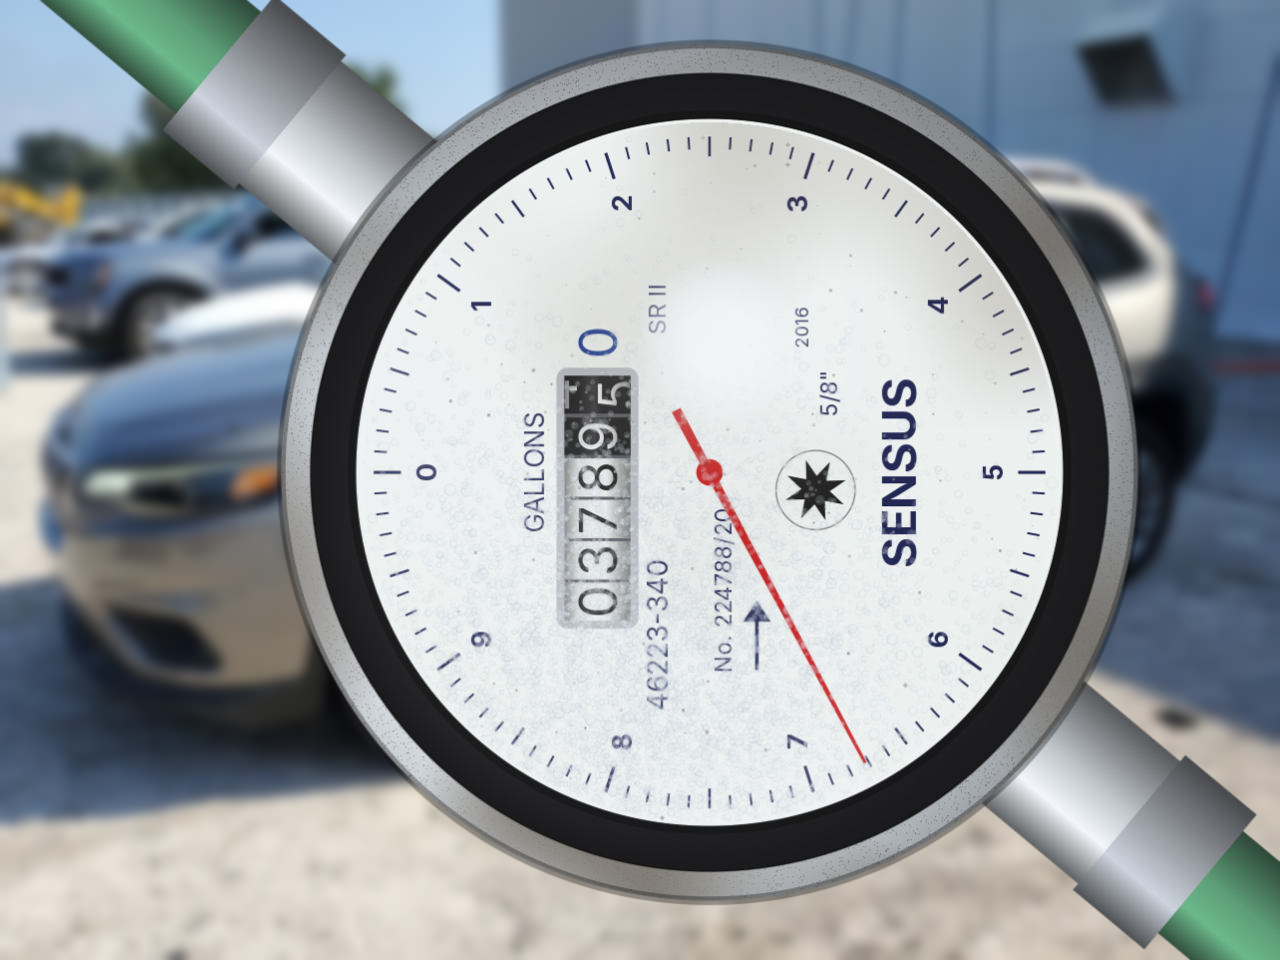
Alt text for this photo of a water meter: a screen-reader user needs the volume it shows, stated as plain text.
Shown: 378946.7 gal
